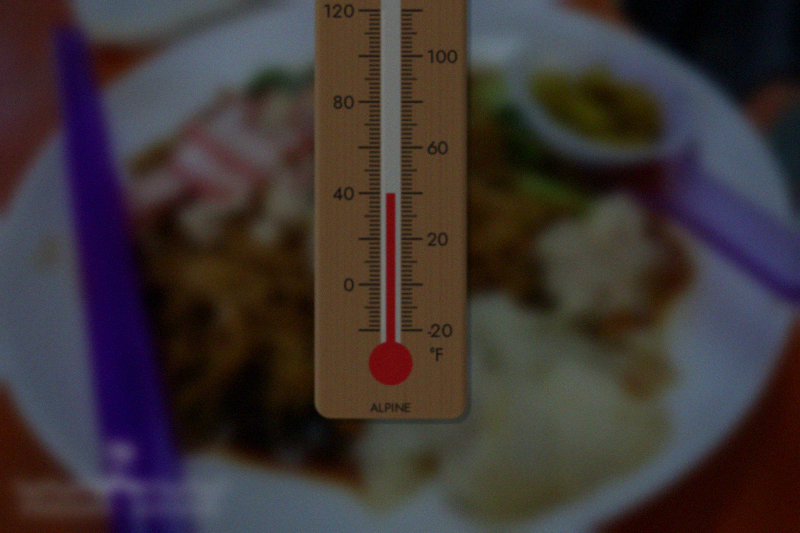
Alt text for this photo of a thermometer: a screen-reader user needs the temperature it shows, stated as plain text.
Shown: 40 °F
